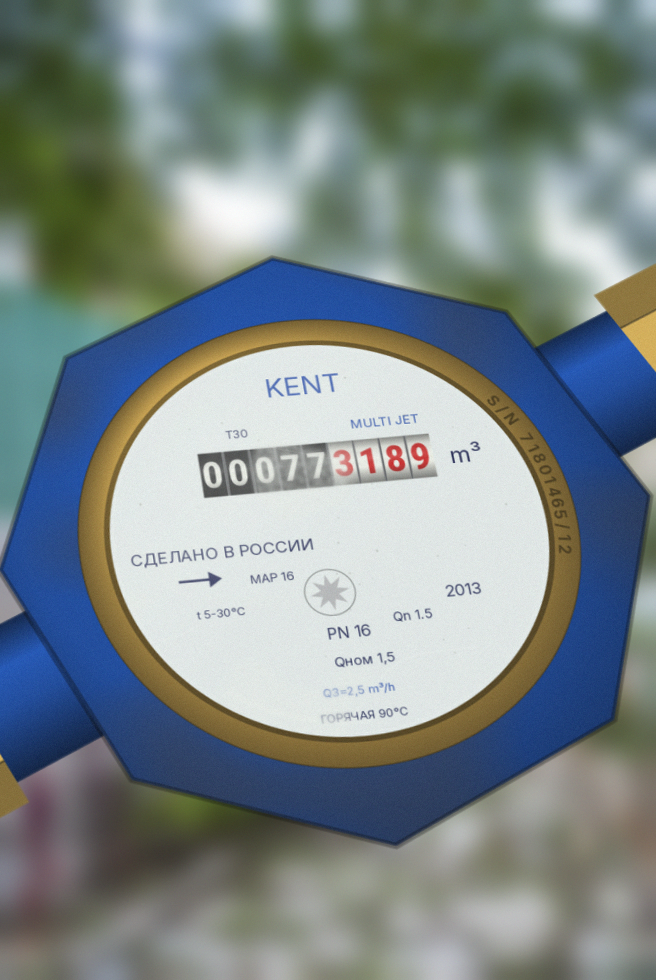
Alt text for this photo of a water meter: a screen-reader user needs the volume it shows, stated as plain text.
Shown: 77.3189 m³
